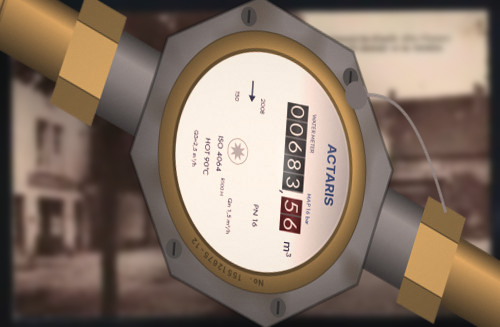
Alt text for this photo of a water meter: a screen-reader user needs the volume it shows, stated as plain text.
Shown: 683.56 m³
